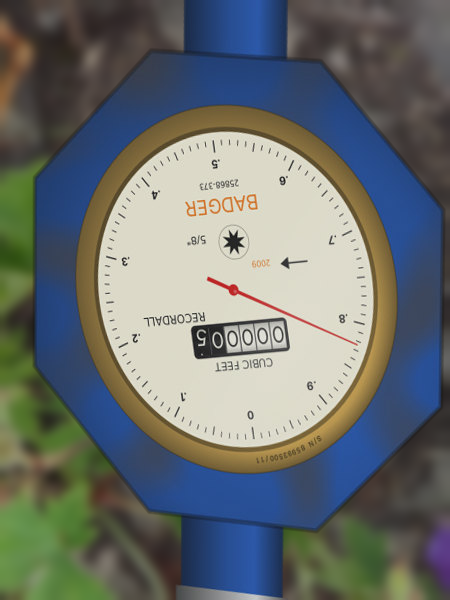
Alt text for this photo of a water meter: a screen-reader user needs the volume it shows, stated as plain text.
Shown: 4.82 ft³
